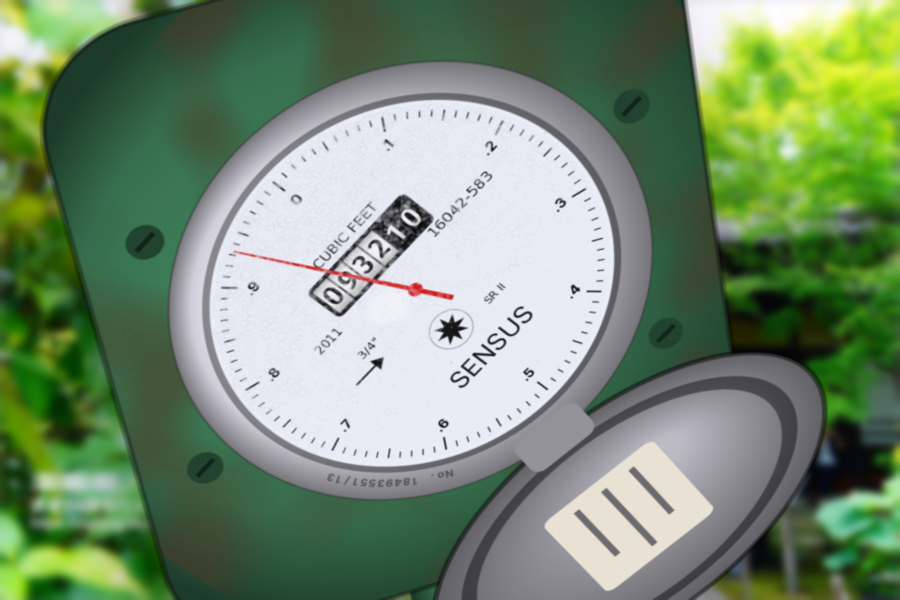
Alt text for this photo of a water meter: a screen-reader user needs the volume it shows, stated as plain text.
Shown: 93209.93 ft³
